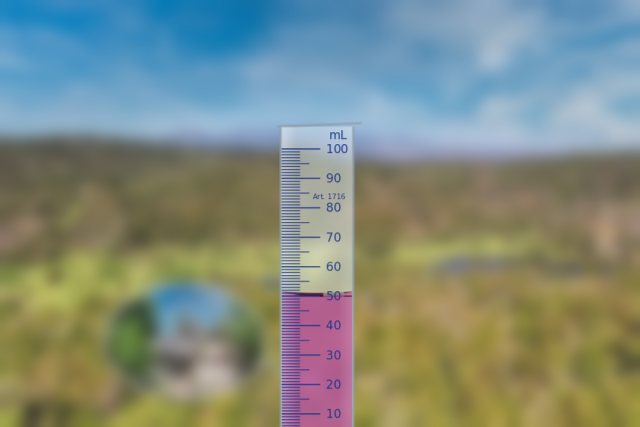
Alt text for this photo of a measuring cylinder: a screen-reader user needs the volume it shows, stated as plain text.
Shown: 50 mL
